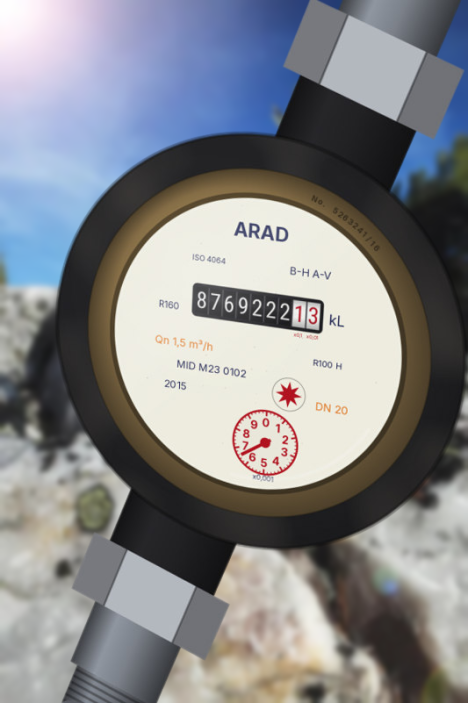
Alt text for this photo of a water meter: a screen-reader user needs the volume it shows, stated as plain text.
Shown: 8769222.136 kL
